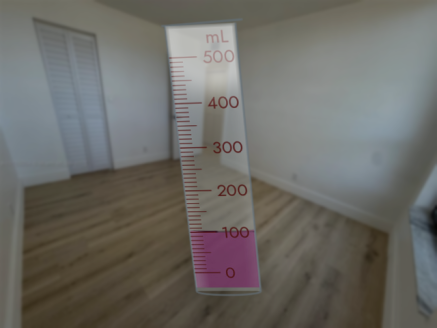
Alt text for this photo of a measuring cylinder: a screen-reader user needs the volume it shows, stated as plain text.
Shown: 100 mL
